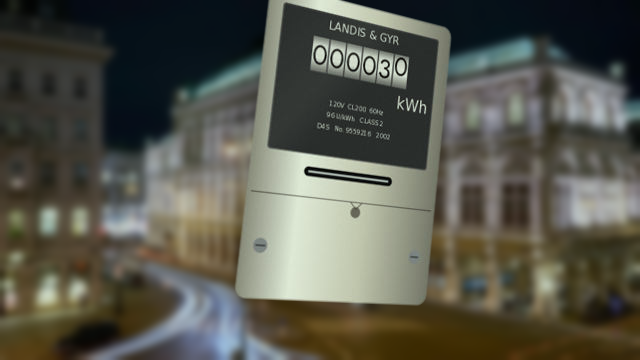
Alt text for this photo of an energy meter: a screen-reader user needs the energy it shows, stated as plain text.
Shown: 30 kWh
